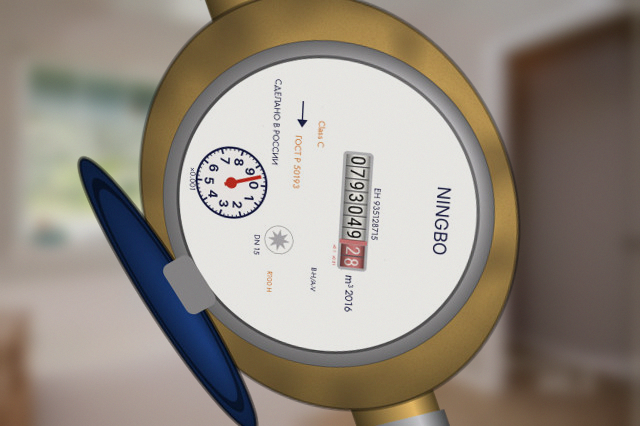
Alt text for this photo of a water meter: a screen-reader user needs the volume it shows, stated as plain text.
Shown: 793049.279 m³
